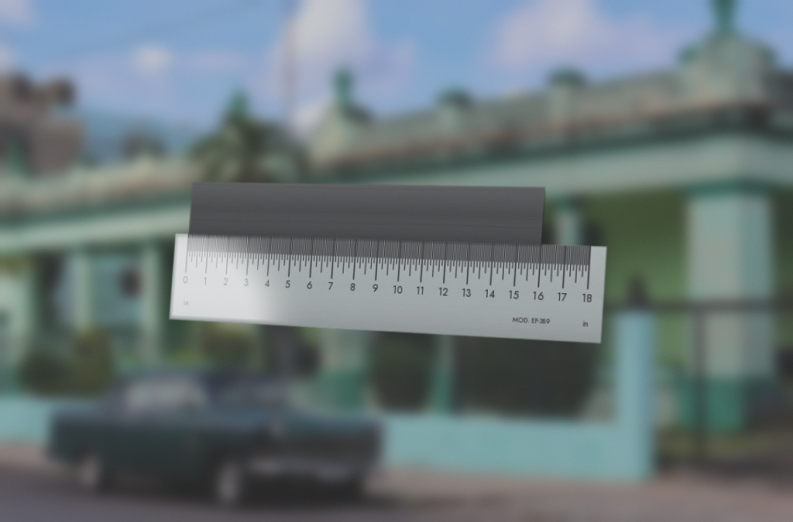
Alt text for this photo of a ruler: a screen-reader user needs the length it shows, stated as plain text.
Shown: 16 in
